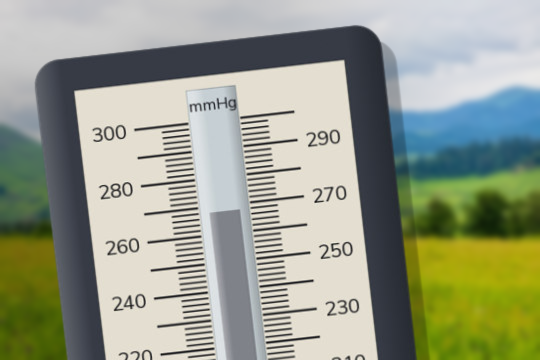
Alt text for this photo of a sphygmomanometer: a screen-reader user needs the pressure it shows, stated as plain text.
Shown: 268 mmHg
